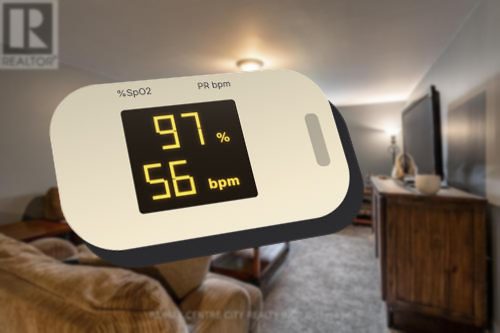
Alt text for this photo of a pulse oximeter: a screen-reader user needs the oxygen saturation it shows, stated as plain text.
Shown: 97 %
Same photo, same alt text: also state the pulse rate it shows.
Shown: 56 bpm
